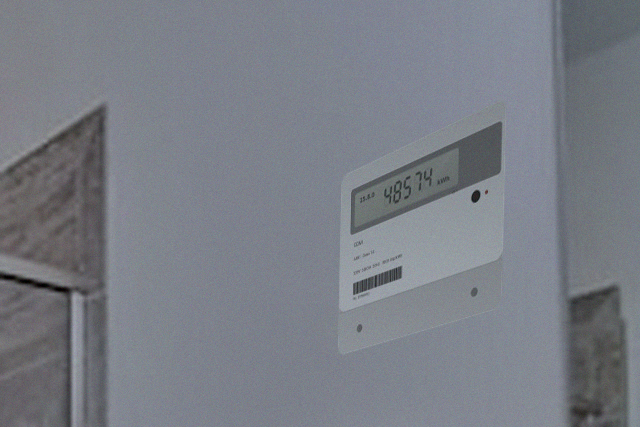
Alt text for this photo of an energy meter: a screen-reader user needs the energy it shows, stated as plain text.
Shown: 48574 kWh
